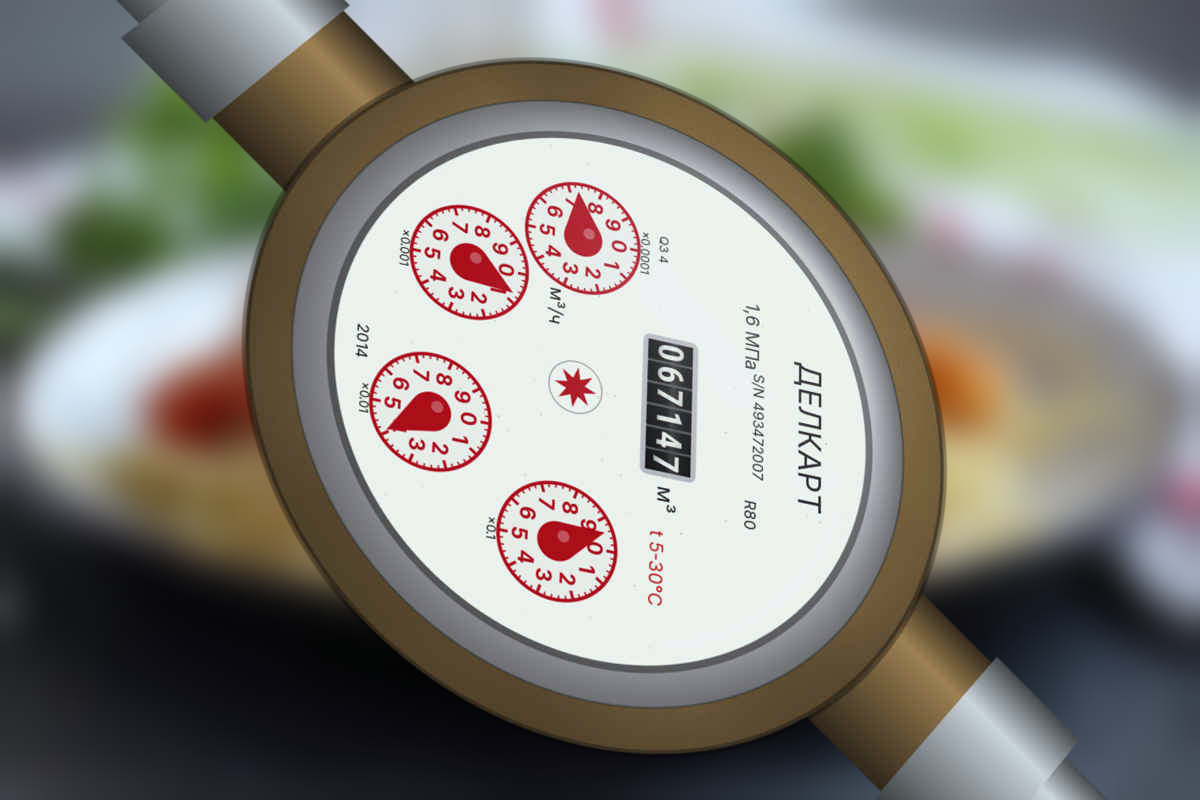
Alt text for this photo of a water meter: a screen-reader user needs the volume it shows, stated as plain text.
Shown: 67146.9407 m³
